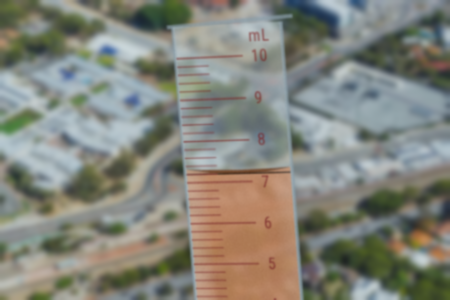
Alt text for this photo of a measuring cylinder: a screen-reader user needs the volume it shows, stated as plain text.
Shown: 7.2 mL
